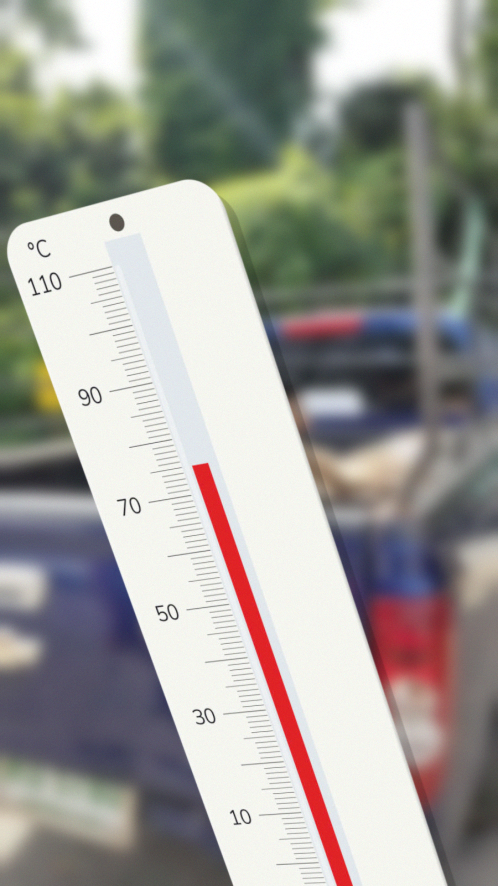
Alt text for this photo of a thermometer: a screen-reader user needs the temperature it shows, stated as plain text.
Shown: 75 °C
